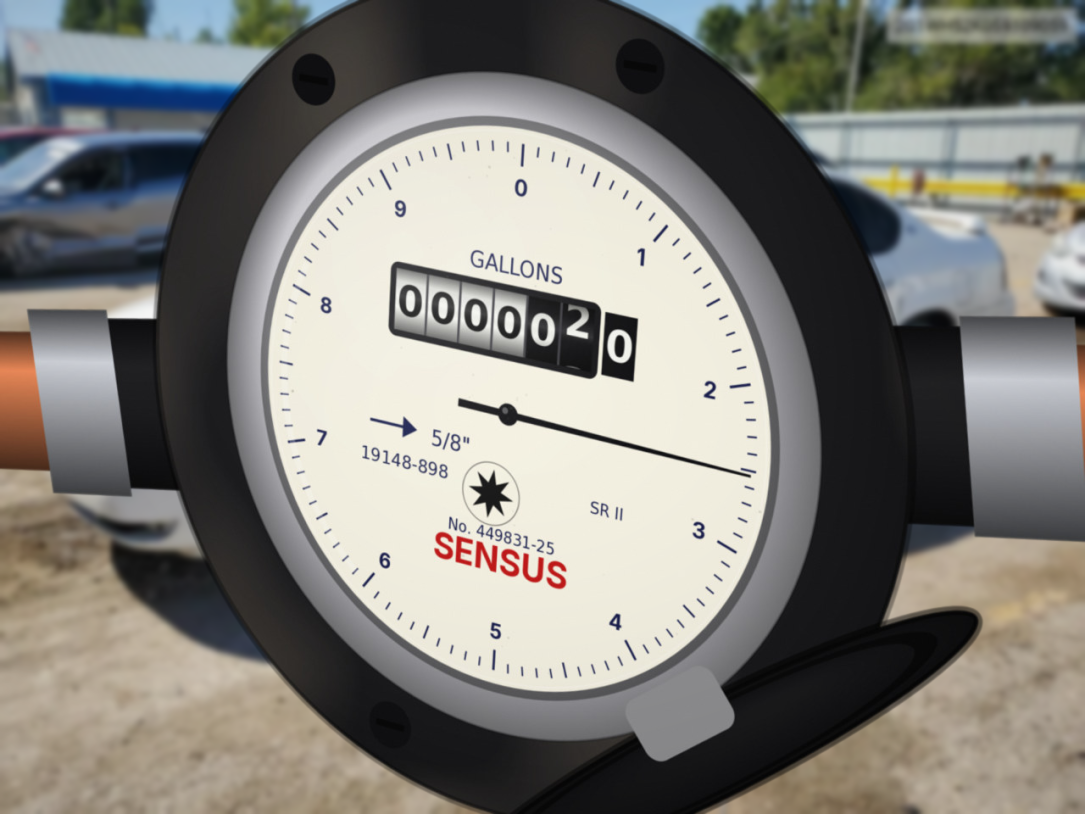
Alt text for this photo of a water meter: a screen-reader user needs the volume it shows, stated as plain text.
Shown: 22.5 gal
